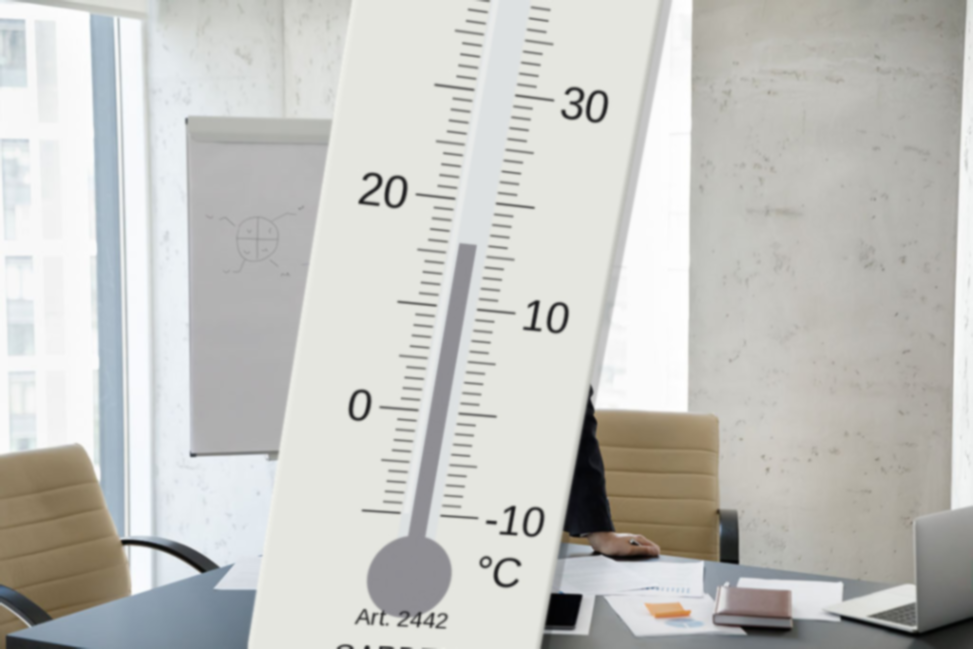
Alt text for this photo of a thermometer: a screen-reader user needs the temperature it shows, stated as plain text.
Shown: 16 °C
